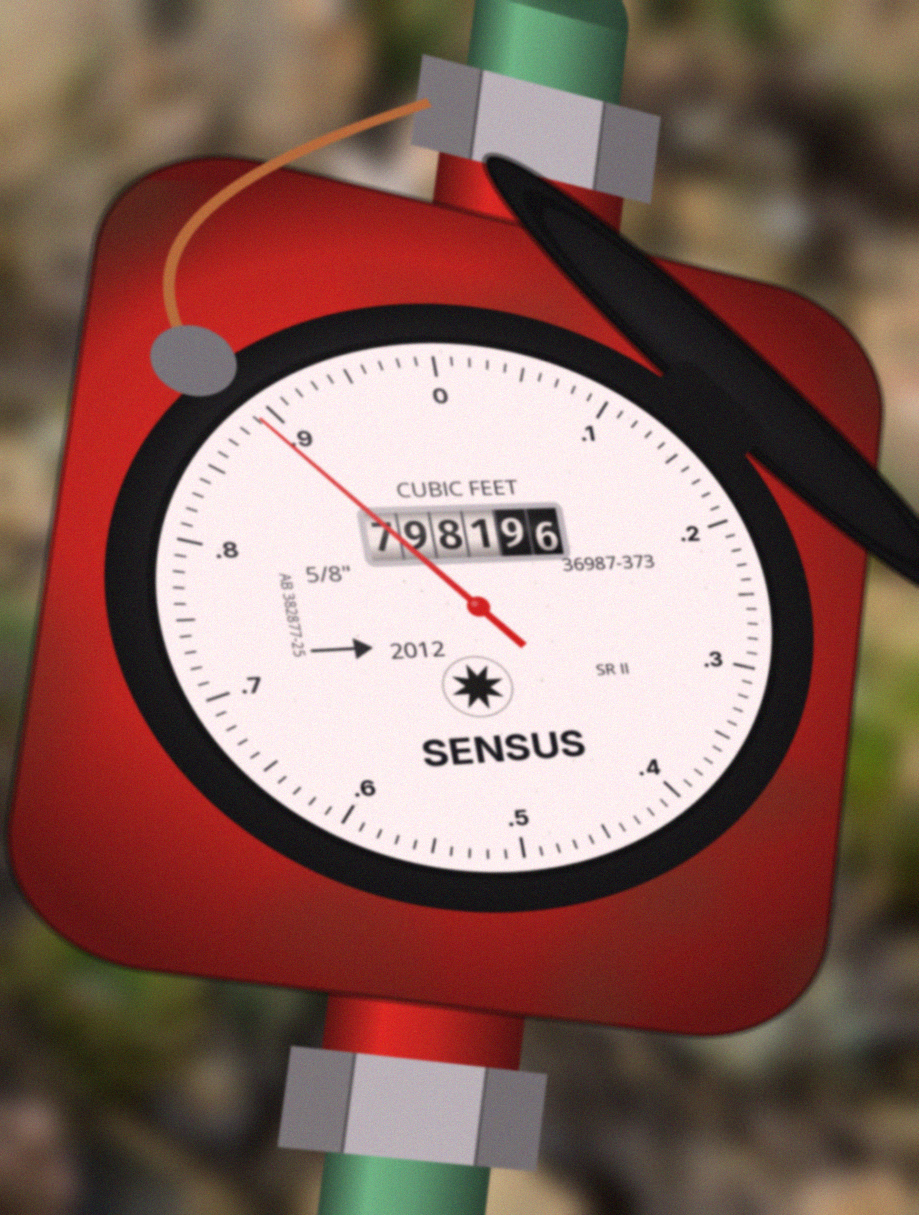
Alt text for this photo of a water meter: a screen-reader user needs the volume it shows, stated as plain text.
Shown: 798195.89 ft³
